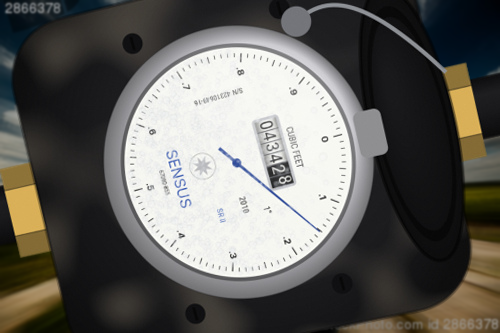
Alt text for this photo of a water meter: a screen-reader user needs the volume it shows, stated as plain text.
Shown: 43428.15 ft³
